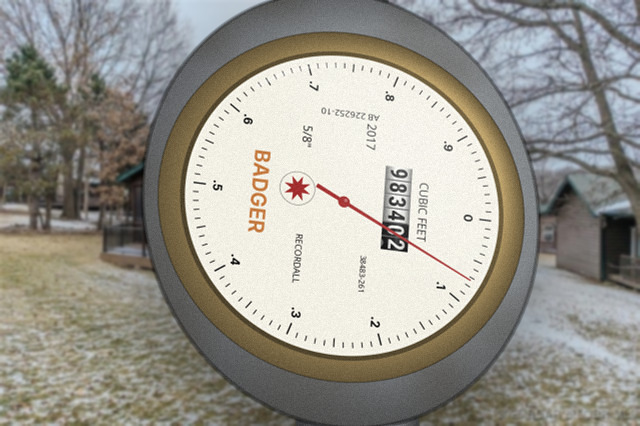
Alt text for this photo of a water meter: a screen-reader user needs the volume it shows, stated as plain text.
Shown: 983402.07 ft³
